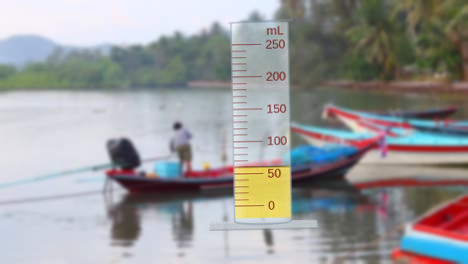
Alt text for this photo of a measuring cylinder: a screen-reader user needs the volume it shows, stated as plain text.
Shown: 60 mL
